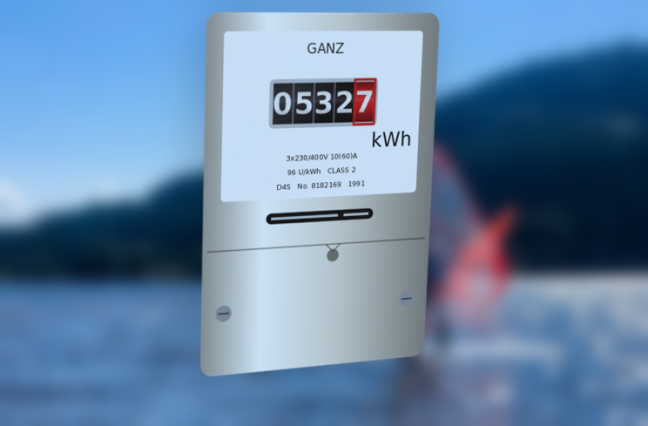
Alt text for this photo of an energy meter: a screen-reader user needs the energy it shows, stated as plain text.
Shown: 532.7 kWh
